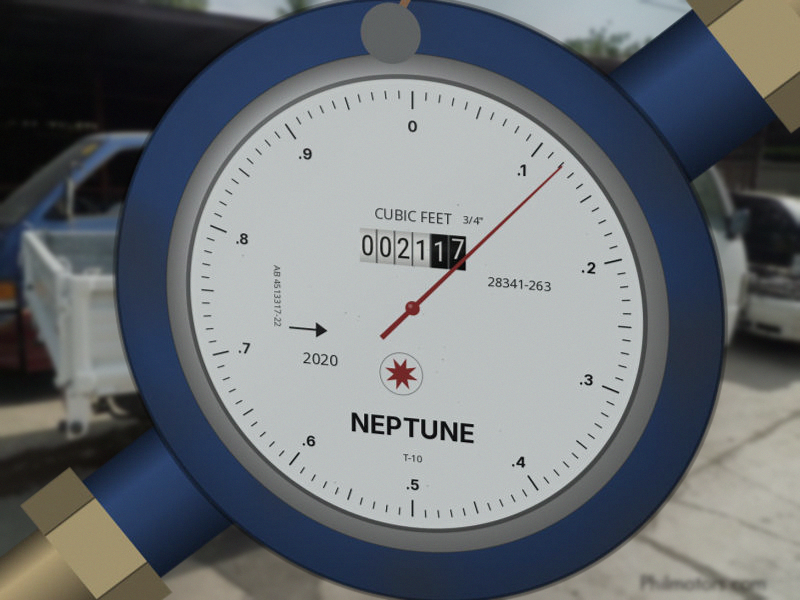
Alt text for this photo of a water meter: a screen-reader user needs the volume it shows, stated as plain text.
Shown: 2117.12 ft³
